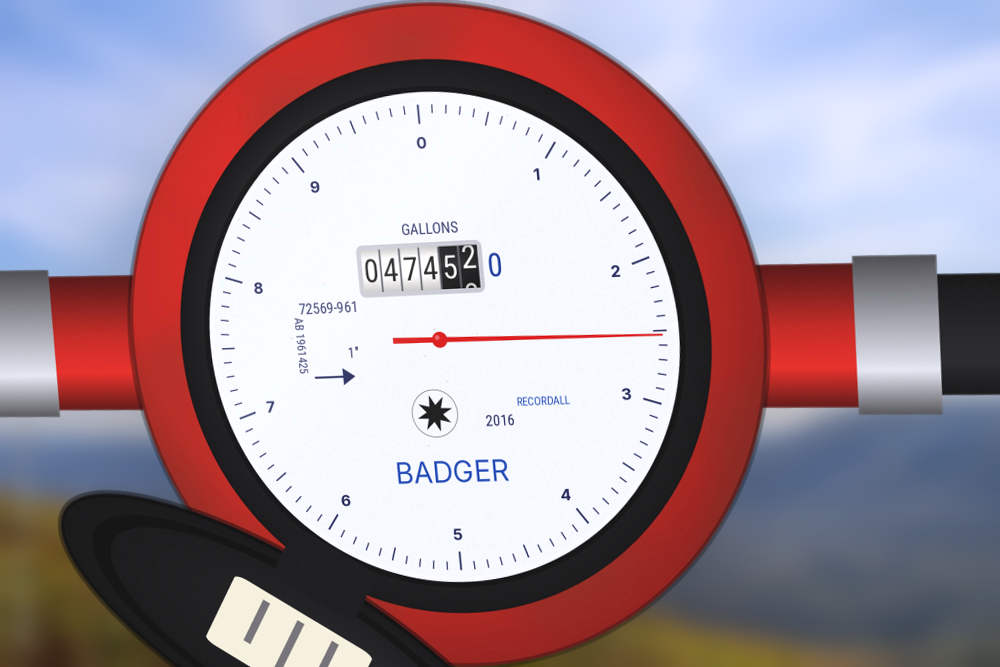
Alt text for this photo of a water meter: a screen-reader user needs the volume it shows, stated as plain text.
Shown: 474522.5 gal
